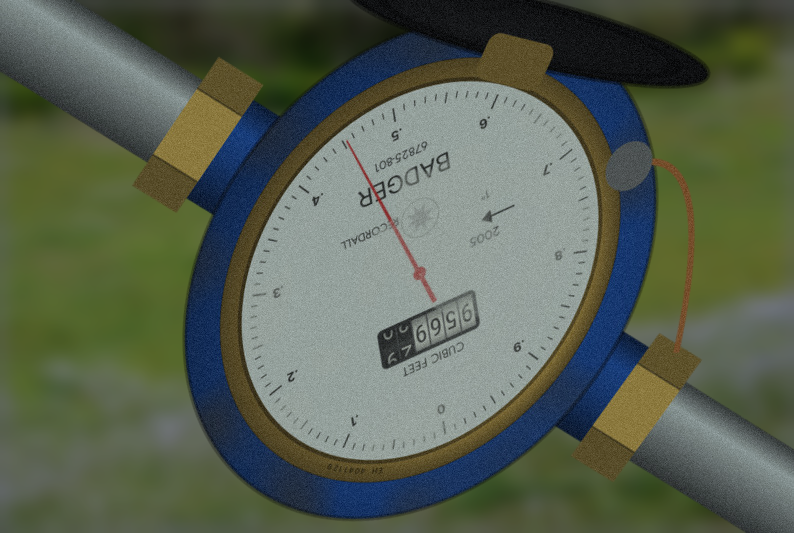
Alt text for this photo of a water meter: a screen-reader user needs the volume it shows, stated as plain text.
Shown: 956929.45 ft³
